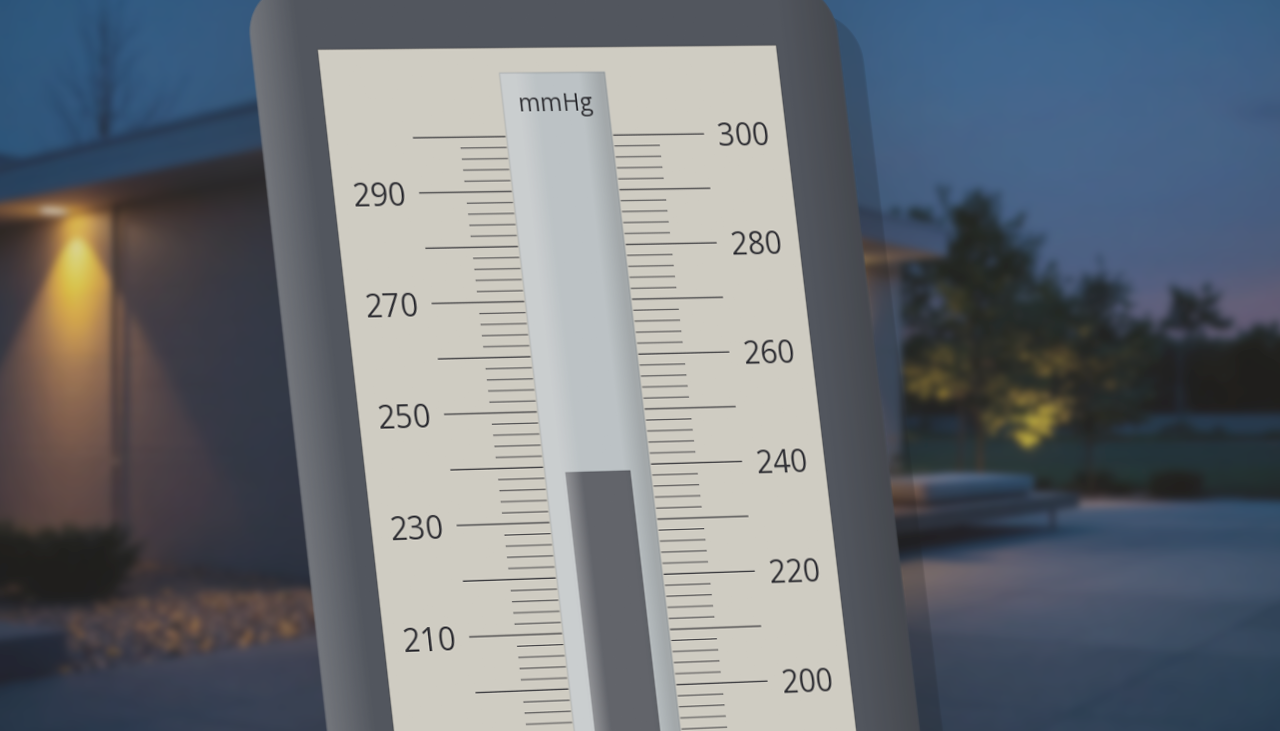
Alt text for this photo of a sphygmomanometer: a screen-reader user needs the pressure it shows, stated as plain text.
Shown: 239 mmHg
